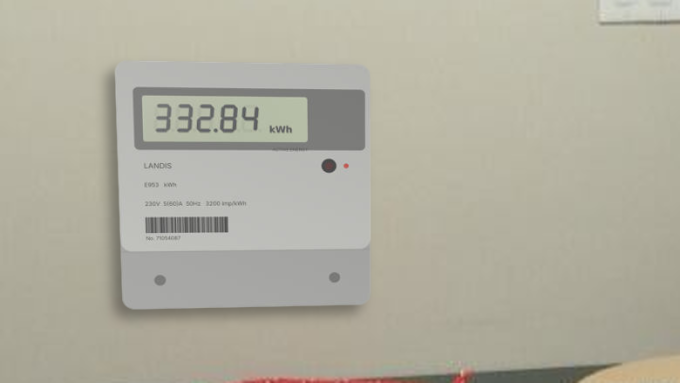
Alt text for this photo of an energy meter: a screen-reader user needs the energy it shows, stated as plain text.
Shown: 332.84 kWh
